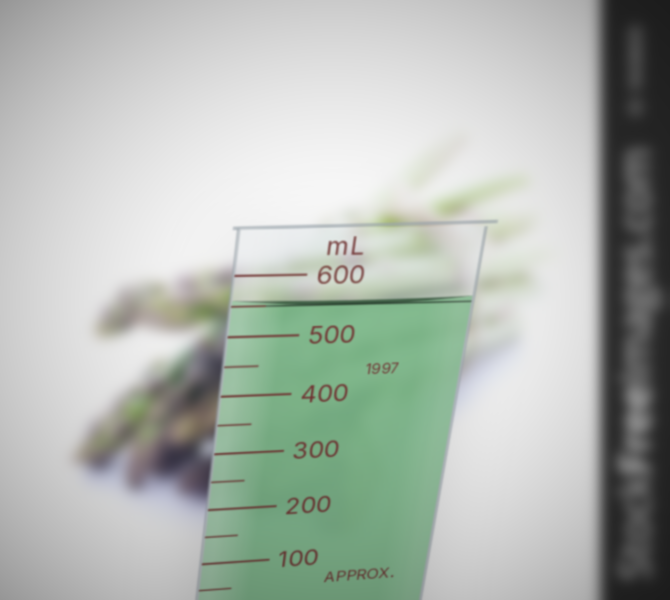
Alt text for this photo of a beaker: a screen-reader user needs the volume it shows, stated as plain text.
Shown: 550 mL
